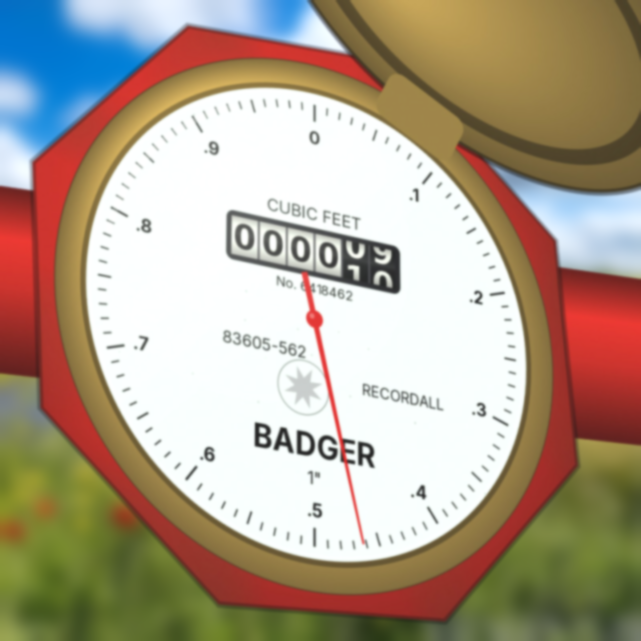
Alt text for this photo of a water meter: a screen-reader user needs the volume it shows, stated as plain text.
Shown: 9.46 ft³
